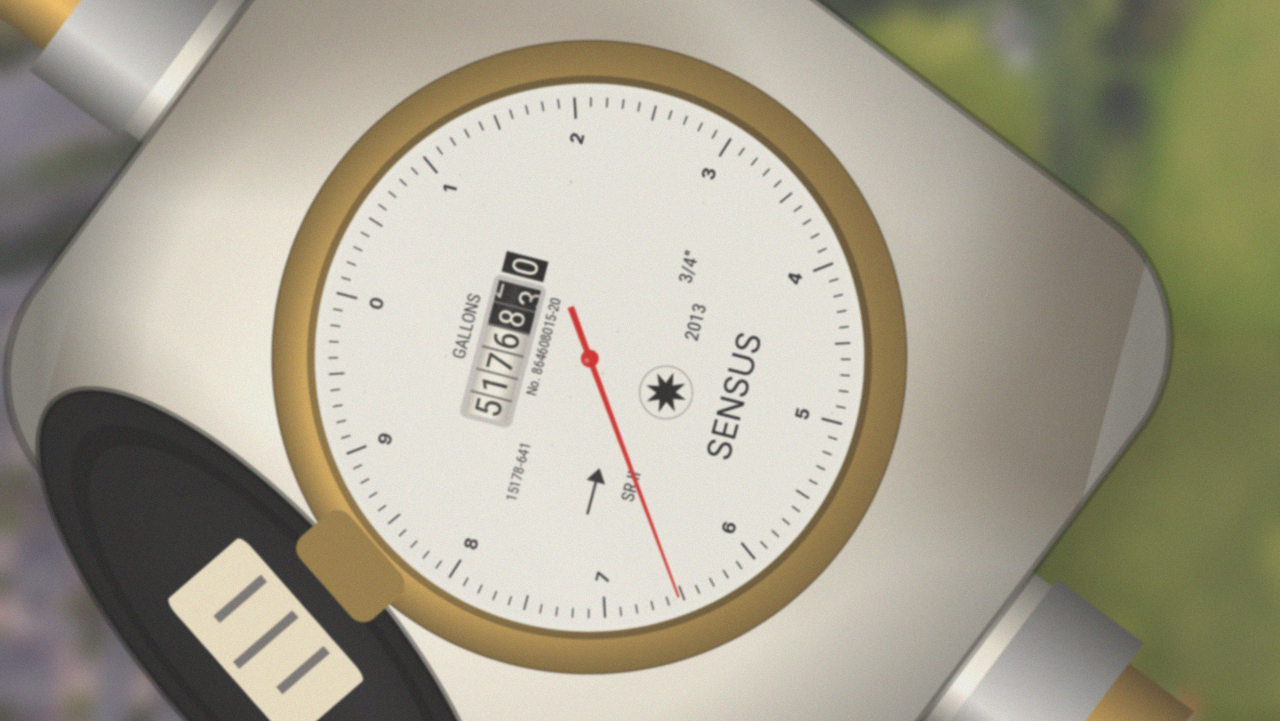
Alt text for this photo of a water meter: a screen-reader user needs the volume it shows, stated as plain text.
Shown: 5176826.5 gal
